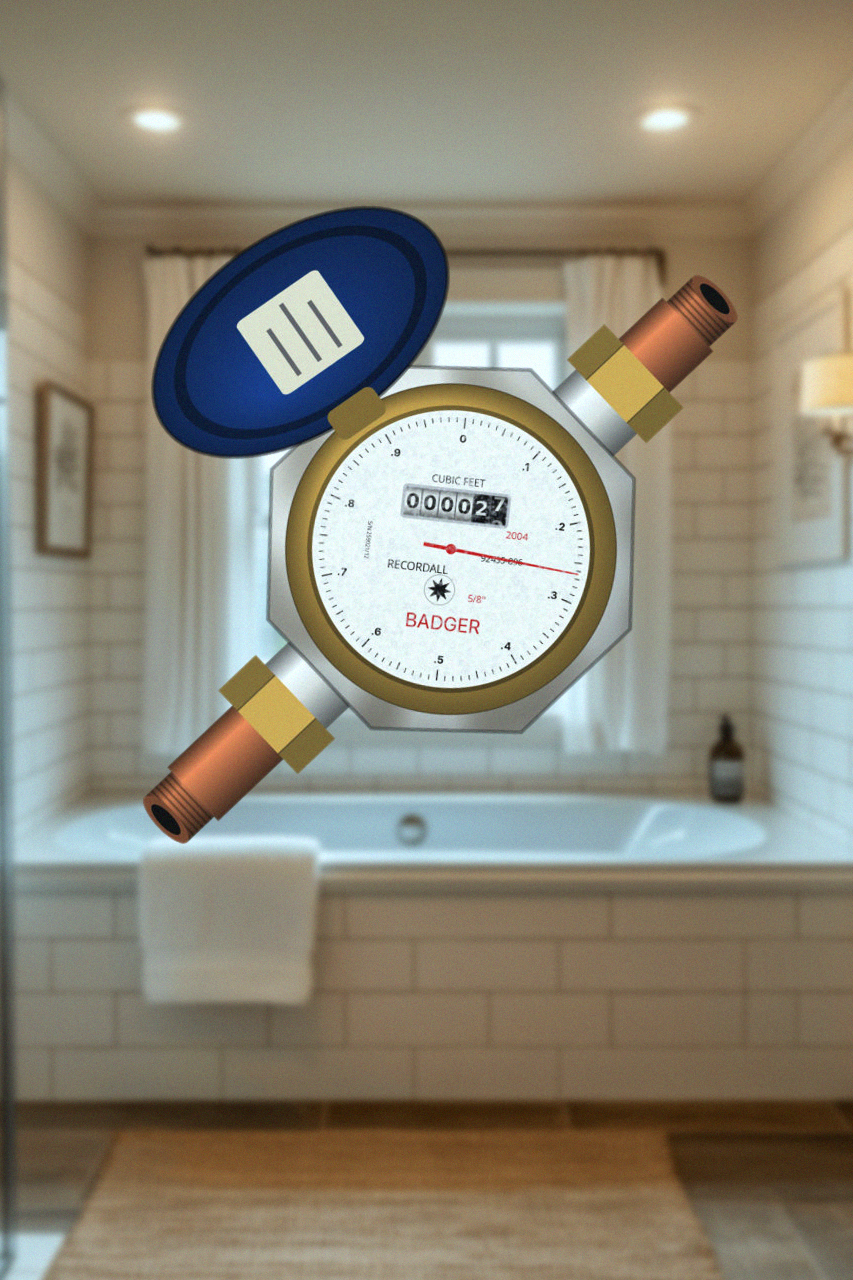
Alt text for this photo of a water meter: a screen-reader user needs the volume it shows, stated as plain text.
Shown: 27.26 ft³
